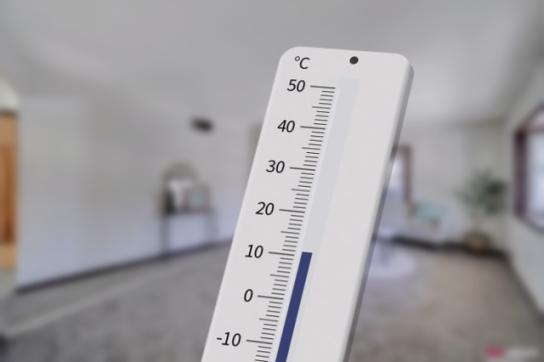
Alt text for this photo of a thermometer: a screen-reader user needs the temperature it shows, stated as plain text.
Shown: 11 °C
